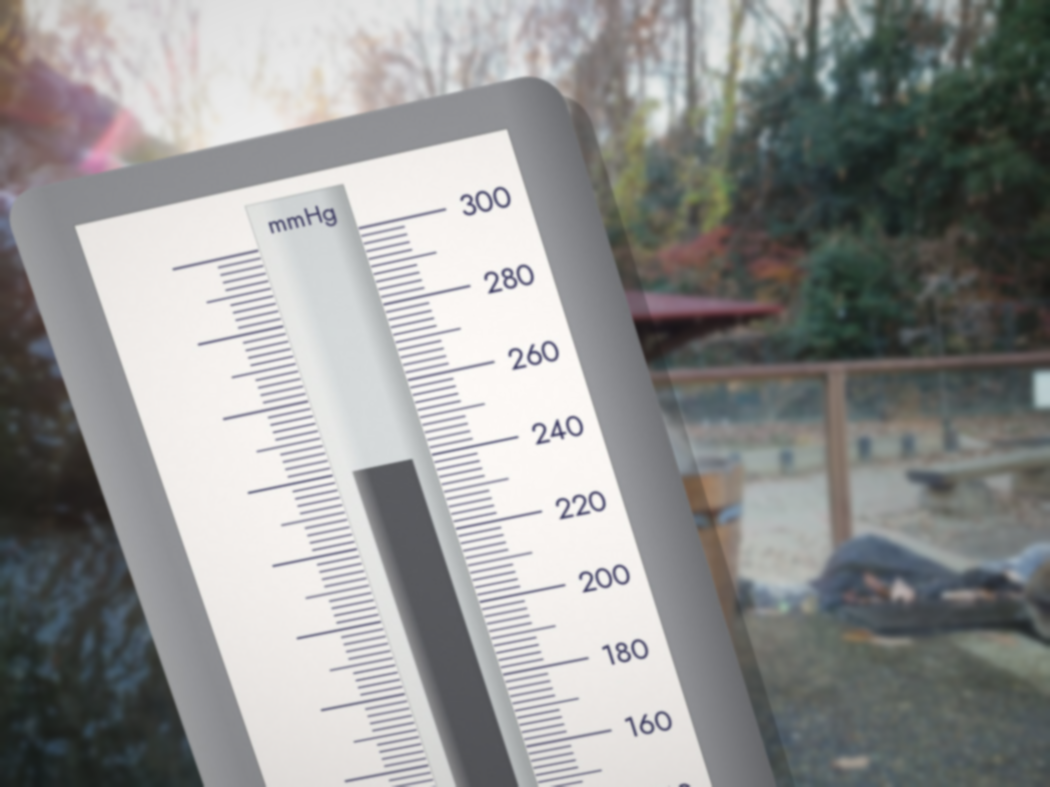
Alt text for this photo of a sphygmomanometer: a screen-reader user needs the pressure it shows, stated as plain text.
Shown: 240 mmHg
